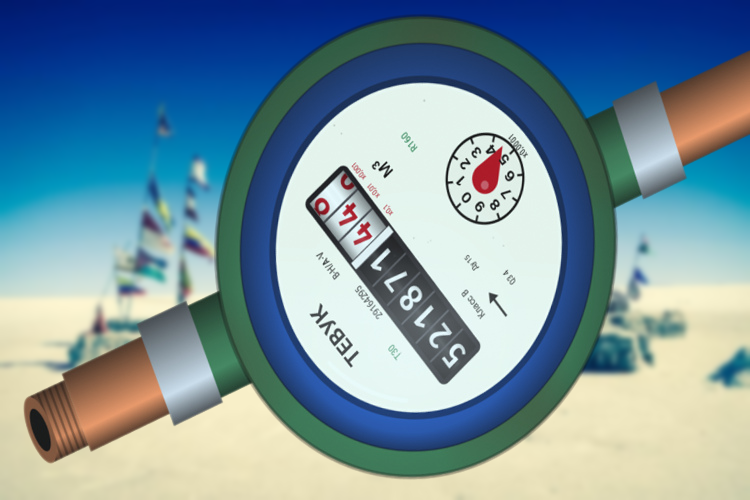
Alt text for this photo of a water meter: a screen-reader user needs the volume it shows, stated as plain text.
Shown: 521871.4484 m³
